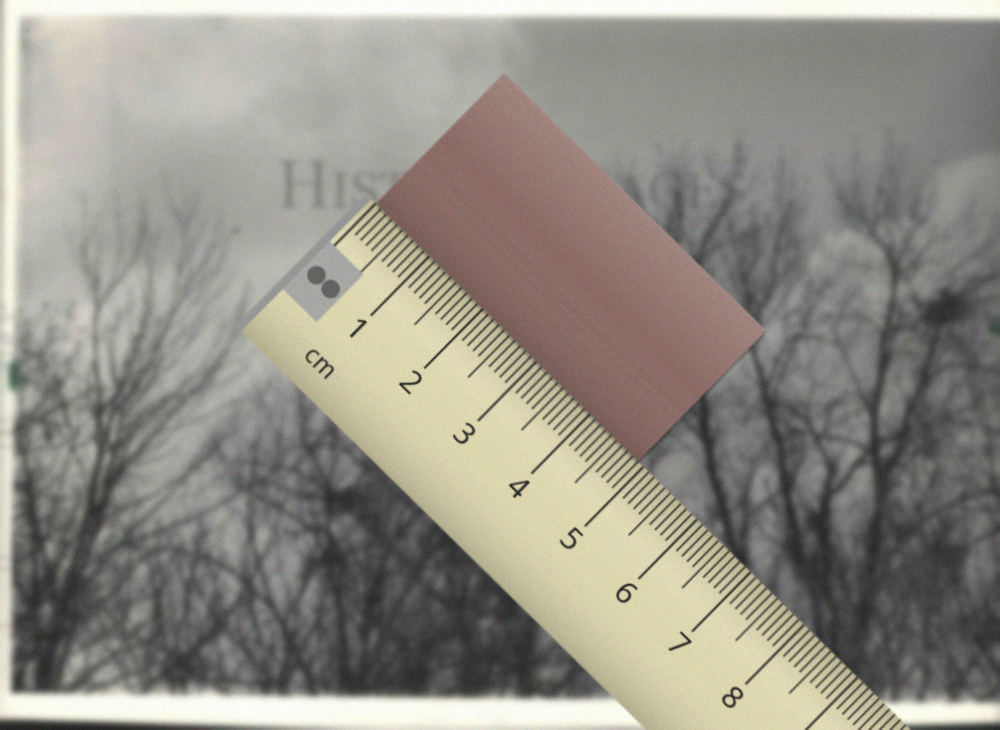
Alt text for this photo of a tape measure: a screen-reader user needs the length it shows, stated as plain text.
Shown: 4.9 cm
